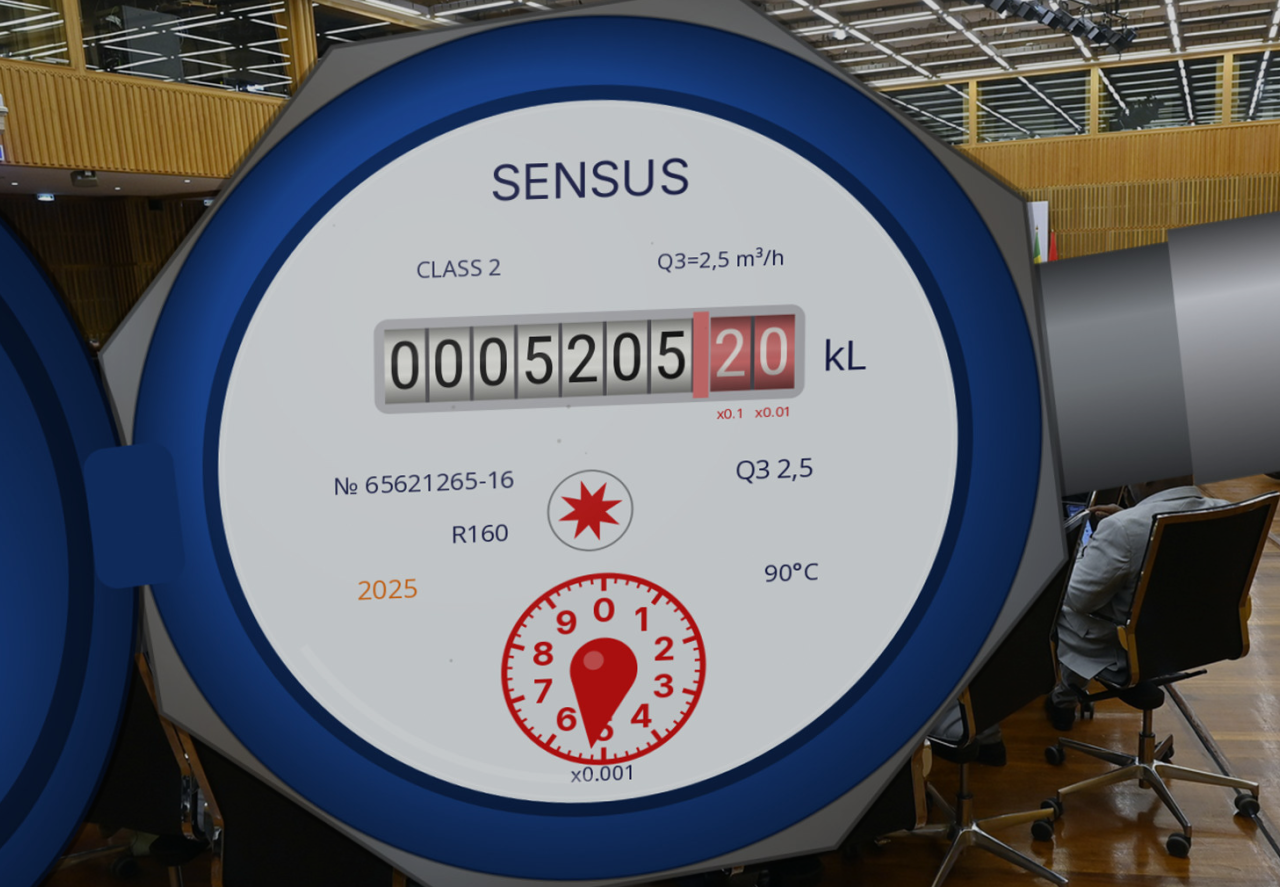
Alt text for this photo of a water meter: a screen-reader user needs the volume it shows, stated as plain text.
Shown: 5205.205 kL
